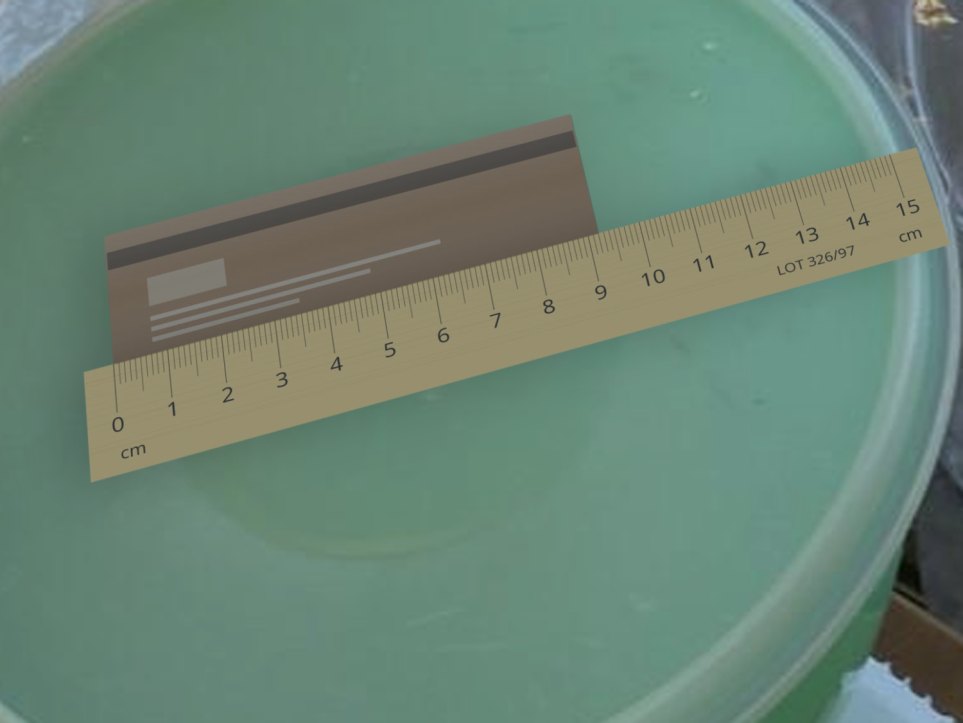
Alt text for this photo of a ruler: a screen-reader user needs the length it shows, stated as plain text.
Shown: 9.2 cm
